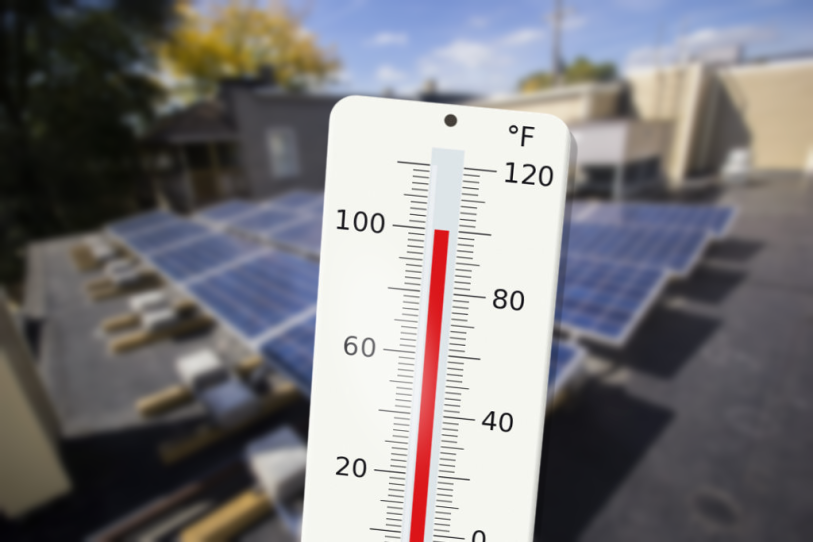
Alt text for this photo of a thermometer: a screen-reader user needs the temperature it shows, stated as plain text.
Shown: 100 °F
